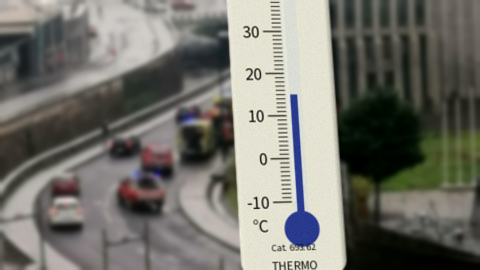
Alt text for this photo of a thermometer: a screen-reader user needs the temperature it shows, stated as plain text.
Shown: 15 °C
